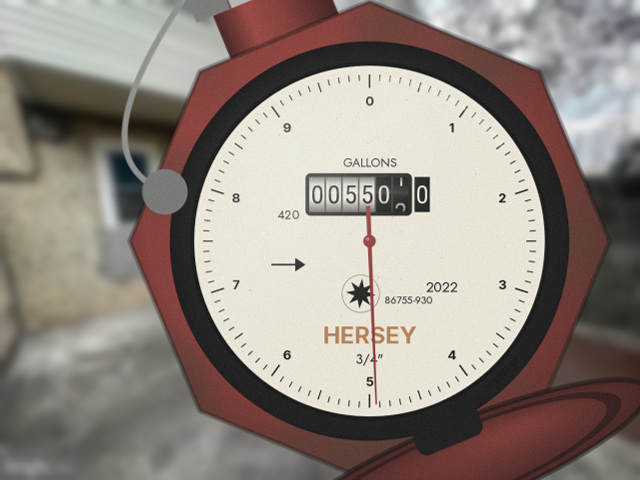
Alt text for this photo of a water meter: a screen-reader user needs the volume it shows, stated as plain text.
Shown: 55014.9 gal
